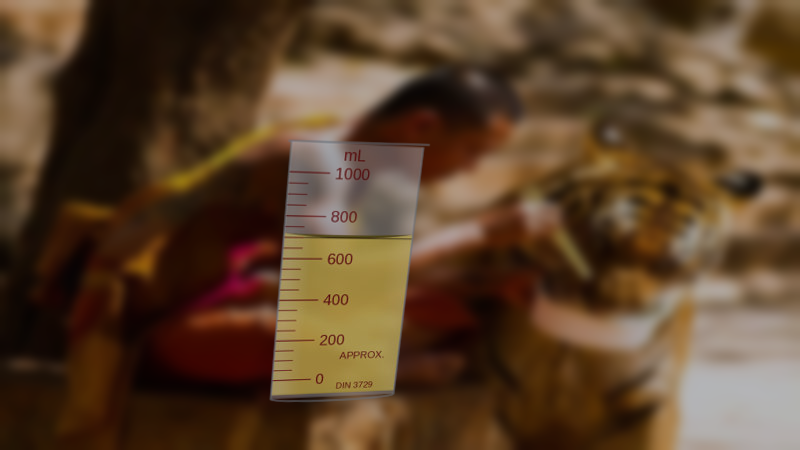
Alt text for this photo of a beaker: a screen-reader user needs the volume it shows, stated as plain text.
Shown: 700 mL
